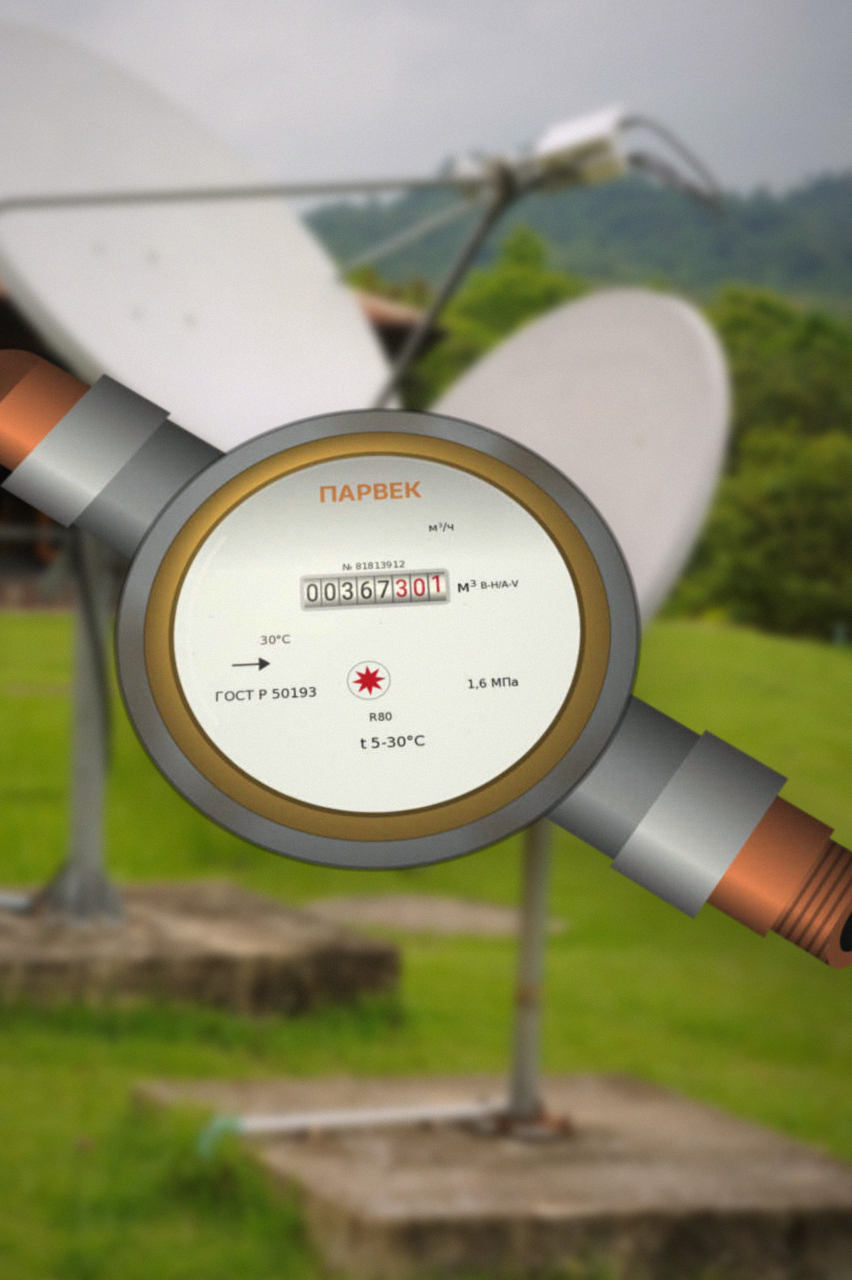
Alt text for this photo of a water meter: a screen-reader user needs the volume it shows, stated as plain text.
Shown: 367.301 m³
